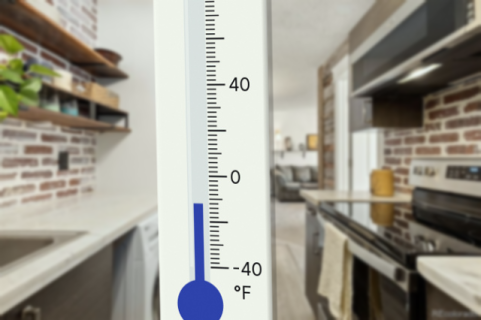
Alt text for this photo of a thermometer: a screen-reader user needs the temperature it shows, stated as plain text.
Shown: -12 °F
